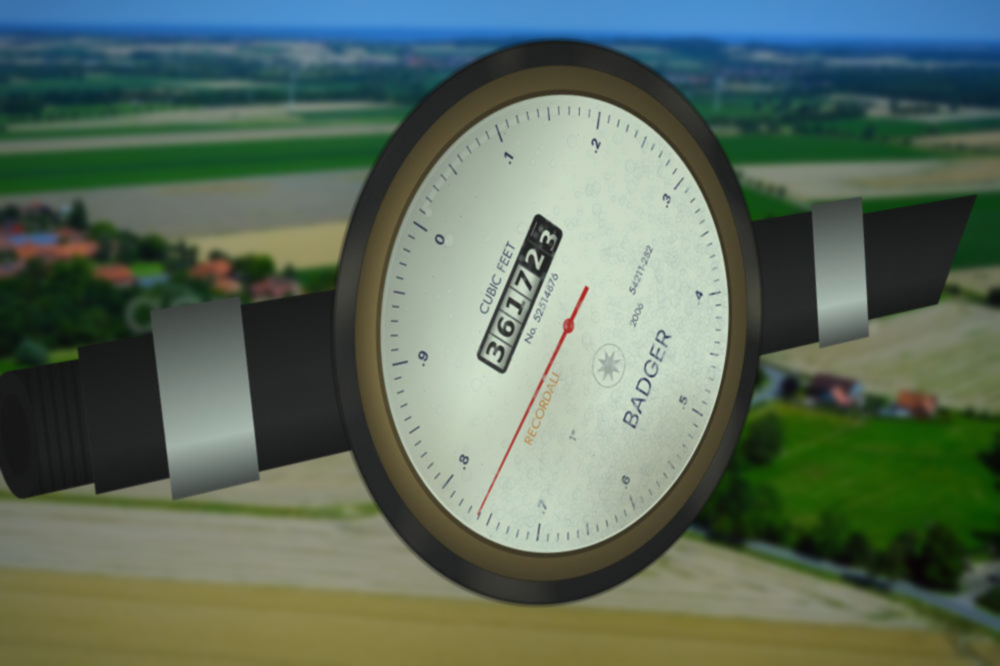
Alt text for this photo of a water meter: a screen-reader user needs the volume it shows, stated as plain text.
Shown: 361722.76 ft³
